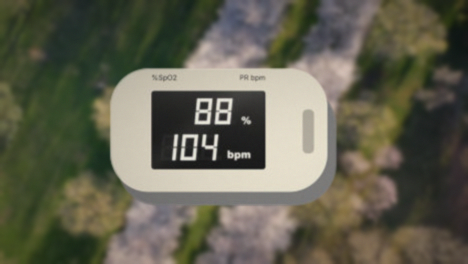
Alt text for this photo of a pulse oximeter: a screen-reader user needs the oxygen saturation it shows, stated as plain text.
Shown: 88 %
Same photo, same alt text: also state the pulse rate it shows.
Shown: 104 bpm
